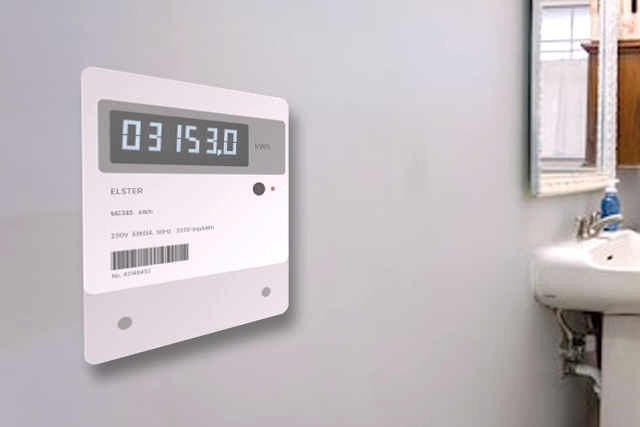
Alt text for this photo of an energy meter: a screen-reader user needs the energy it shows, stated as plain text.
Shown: 3153.0 kWh
